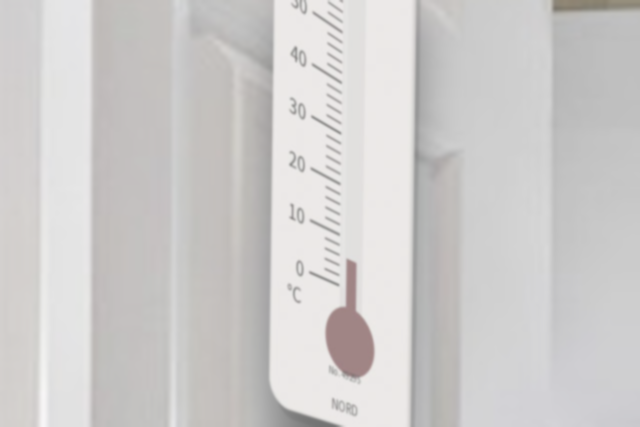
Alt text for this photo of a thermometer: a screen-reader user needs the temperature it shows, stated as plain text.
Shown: 6 °C
